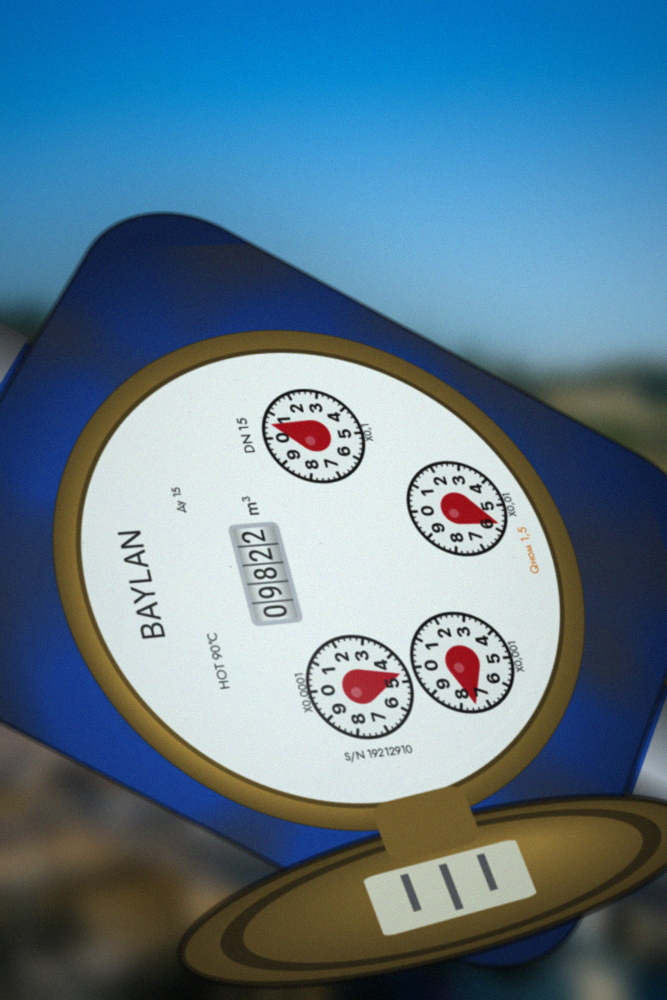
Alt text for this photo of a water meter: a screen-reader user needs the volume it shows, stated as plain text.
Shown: 9822.0574 m³
